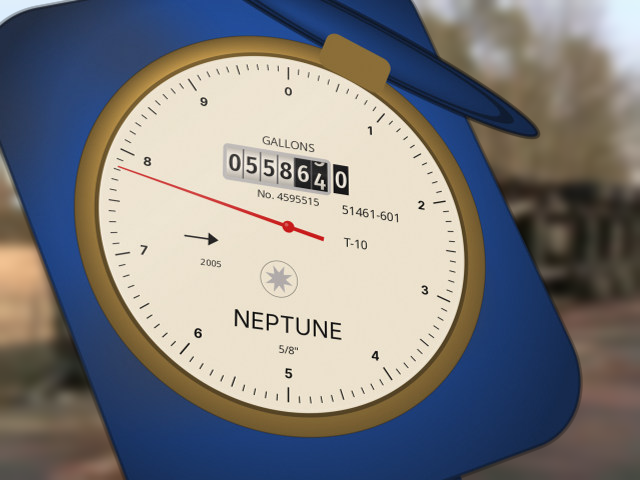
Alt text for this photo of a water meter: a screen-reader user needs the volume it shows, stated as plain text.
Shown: 558637.8 gal
